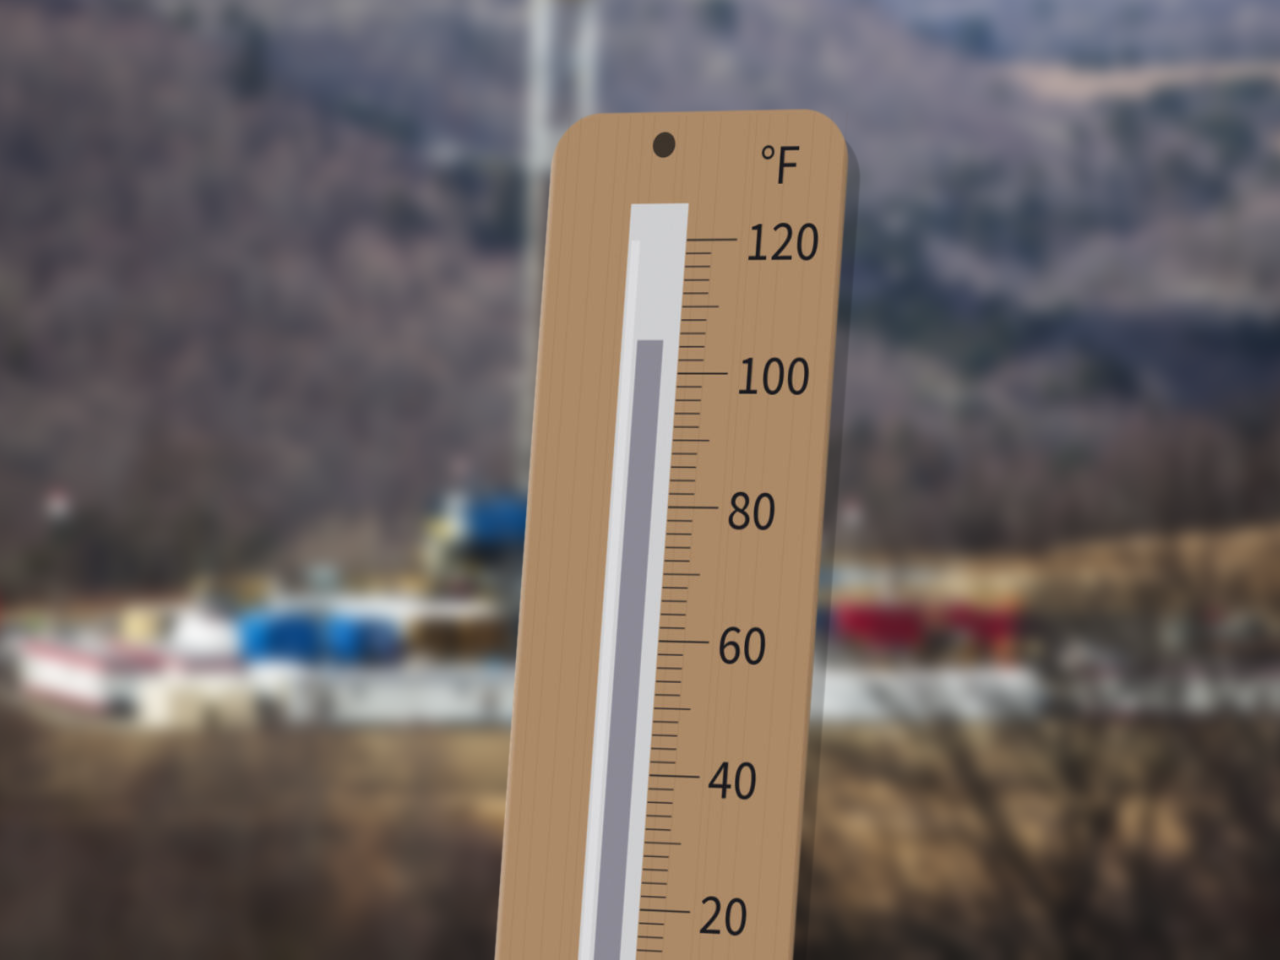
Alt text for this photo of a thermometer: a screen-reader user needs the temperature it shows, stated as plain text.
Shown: 105 °F
